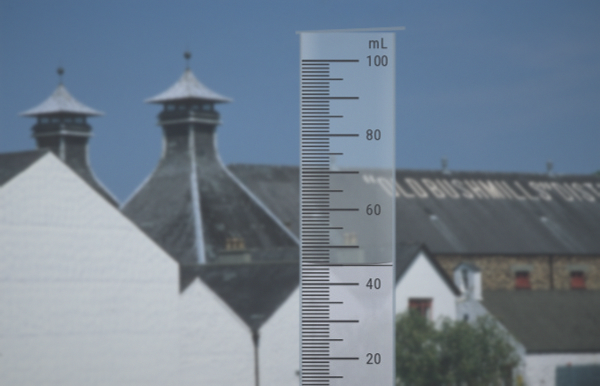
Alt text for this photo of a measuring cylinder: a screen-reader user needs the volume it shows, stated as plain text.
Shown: 45 mL
